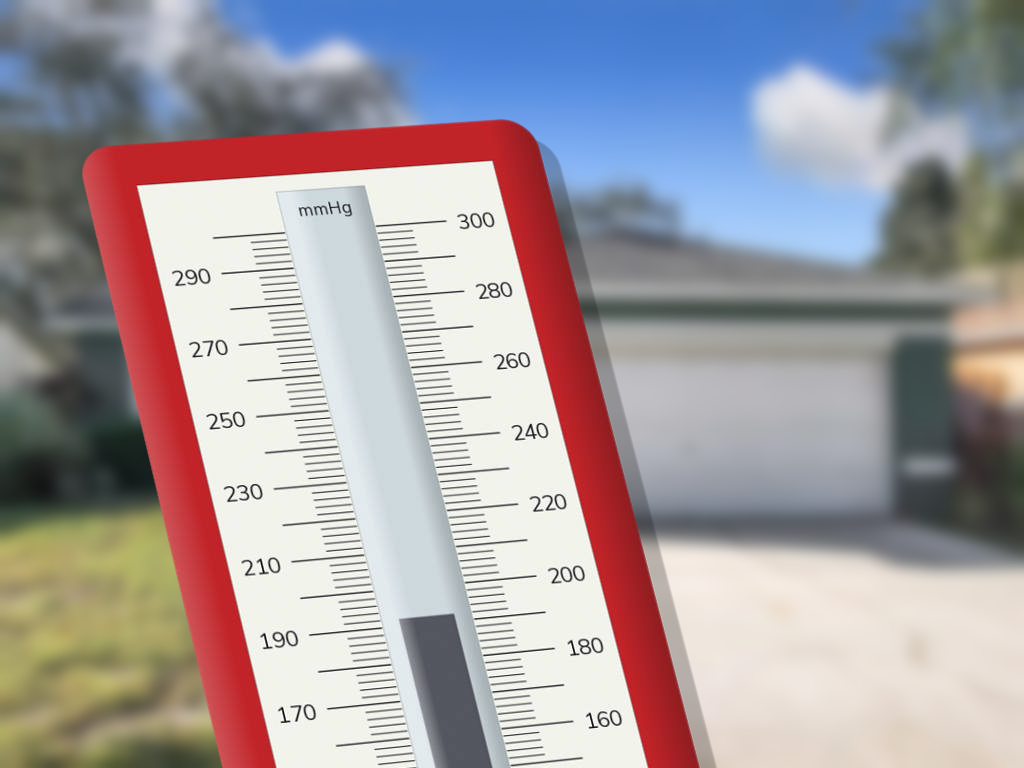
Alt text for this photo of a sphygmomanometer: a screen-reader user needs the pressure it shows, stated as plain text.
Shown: 192 mmHg
